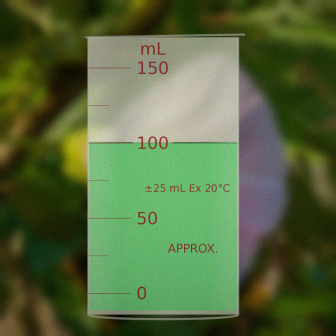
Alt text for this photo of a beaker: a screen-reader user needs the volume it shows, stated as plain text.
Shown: 100 mL
